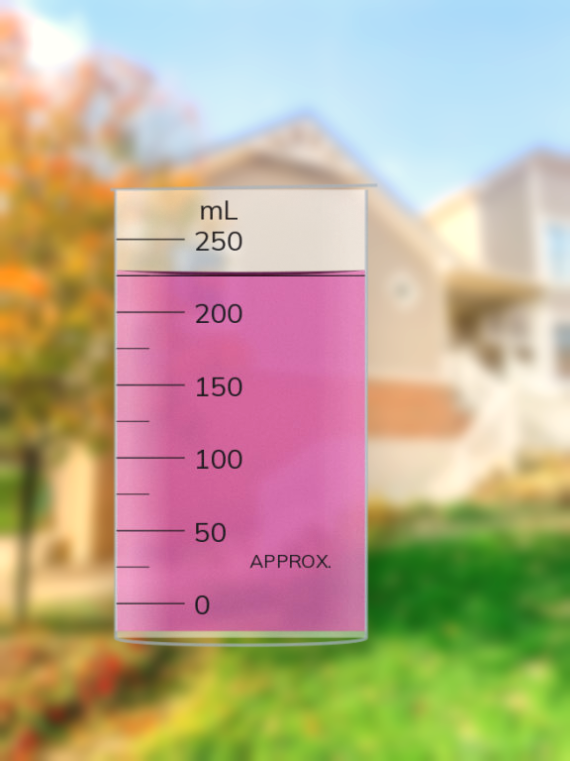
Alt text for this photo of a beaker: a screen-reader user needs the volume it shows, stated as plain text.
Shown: 225 mL
